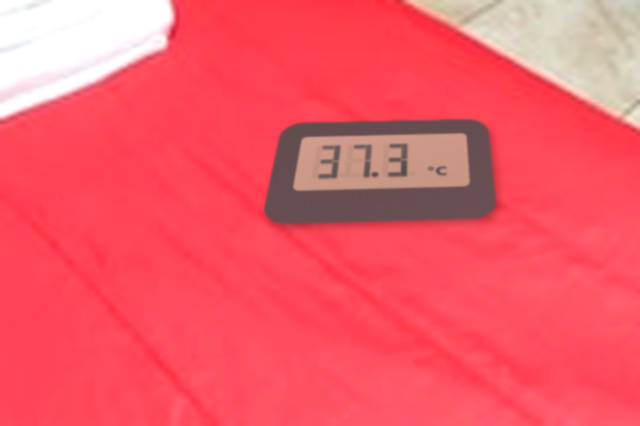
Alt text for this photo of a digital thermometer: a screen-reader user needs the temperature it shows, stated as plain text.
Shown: 37.3 °C
